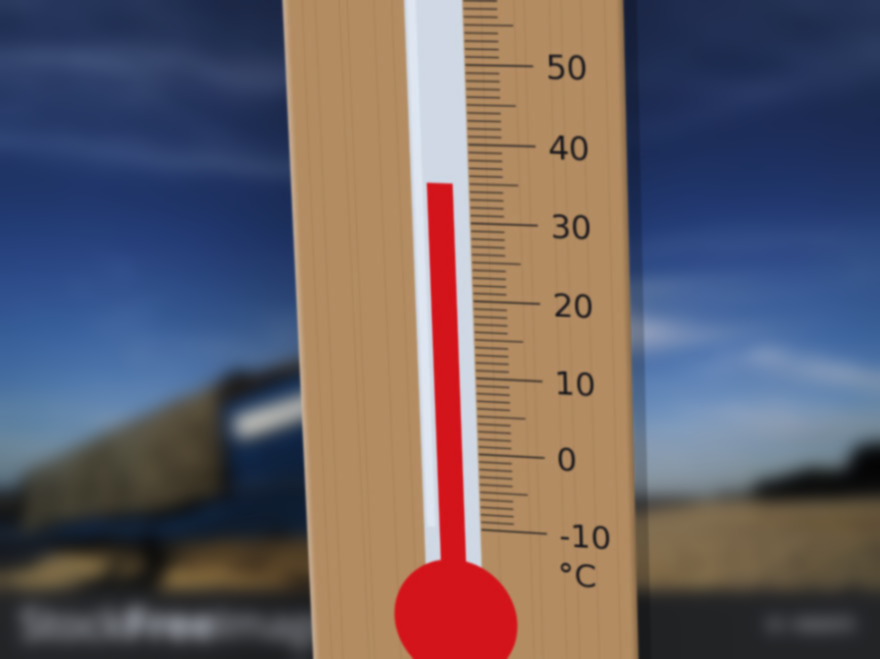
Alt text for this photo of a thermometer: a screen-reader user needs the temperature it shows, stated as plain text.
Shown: 35 °C
